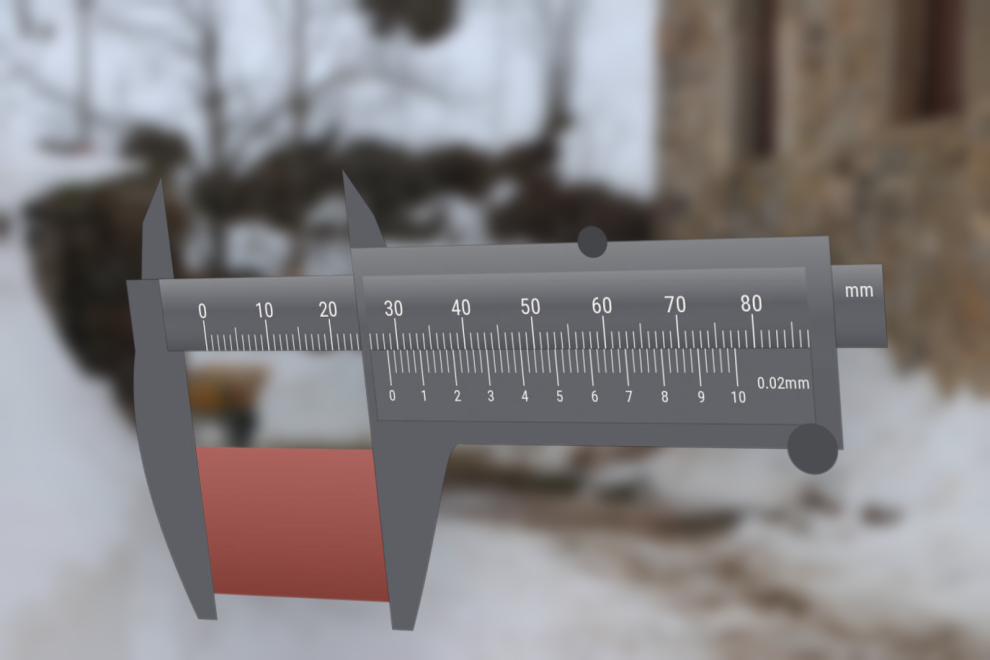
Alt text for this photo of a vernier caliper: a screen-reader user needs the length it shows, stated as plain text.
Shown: 28.4 mm
